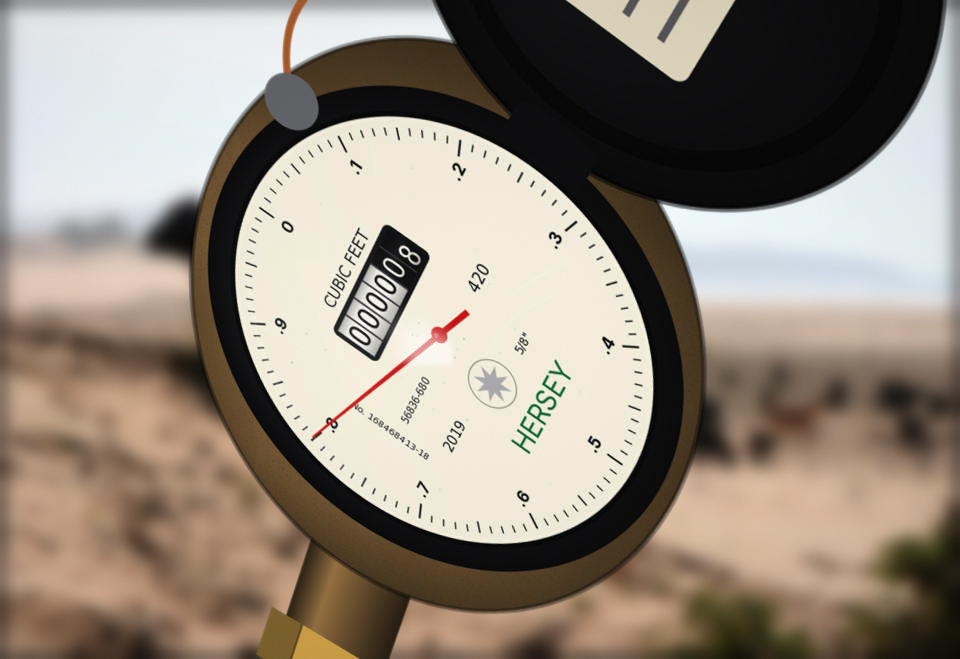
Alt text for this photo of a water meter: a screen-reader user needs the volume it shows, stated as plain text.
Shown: 7.80 ft³
